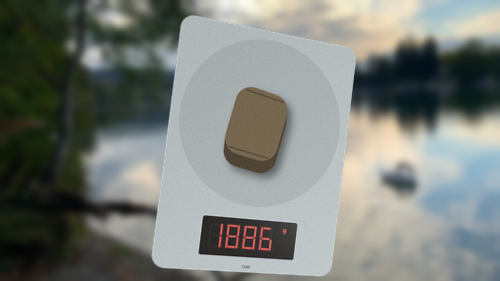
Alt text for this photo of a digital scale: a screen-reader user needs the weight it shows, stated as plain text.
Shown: 1886 g
